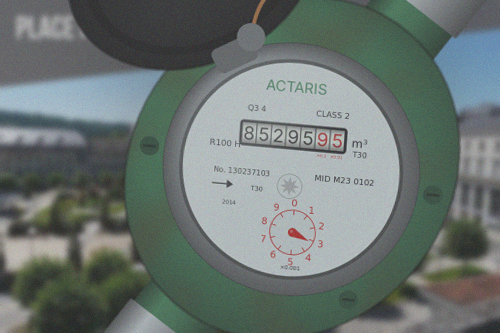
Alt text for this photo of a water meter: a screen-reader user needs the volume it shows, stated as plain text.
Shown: 85295.953 m³
